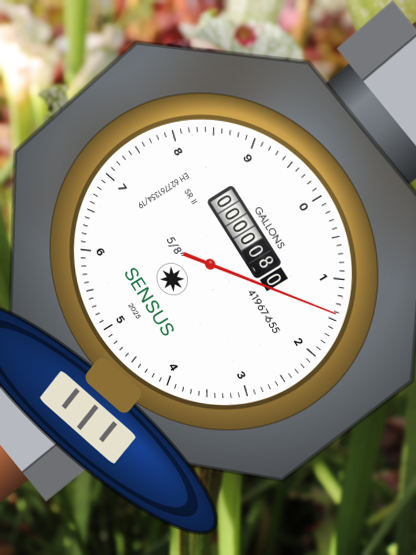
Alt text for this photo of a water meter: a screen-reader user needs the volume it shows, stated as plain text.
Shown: 81.4 gal
